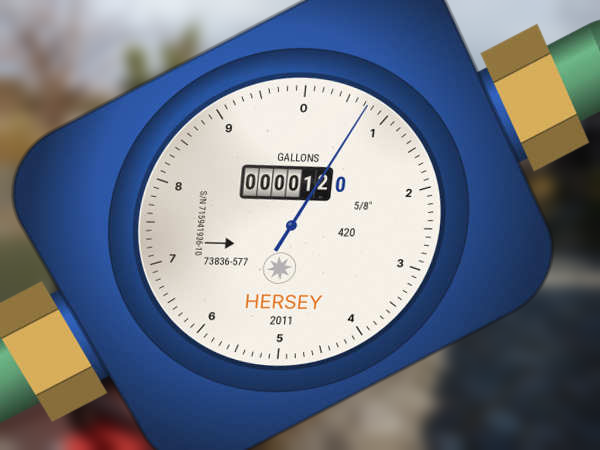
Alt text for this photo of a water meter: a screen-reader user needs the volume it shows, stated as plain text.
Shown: 120.7 gal
